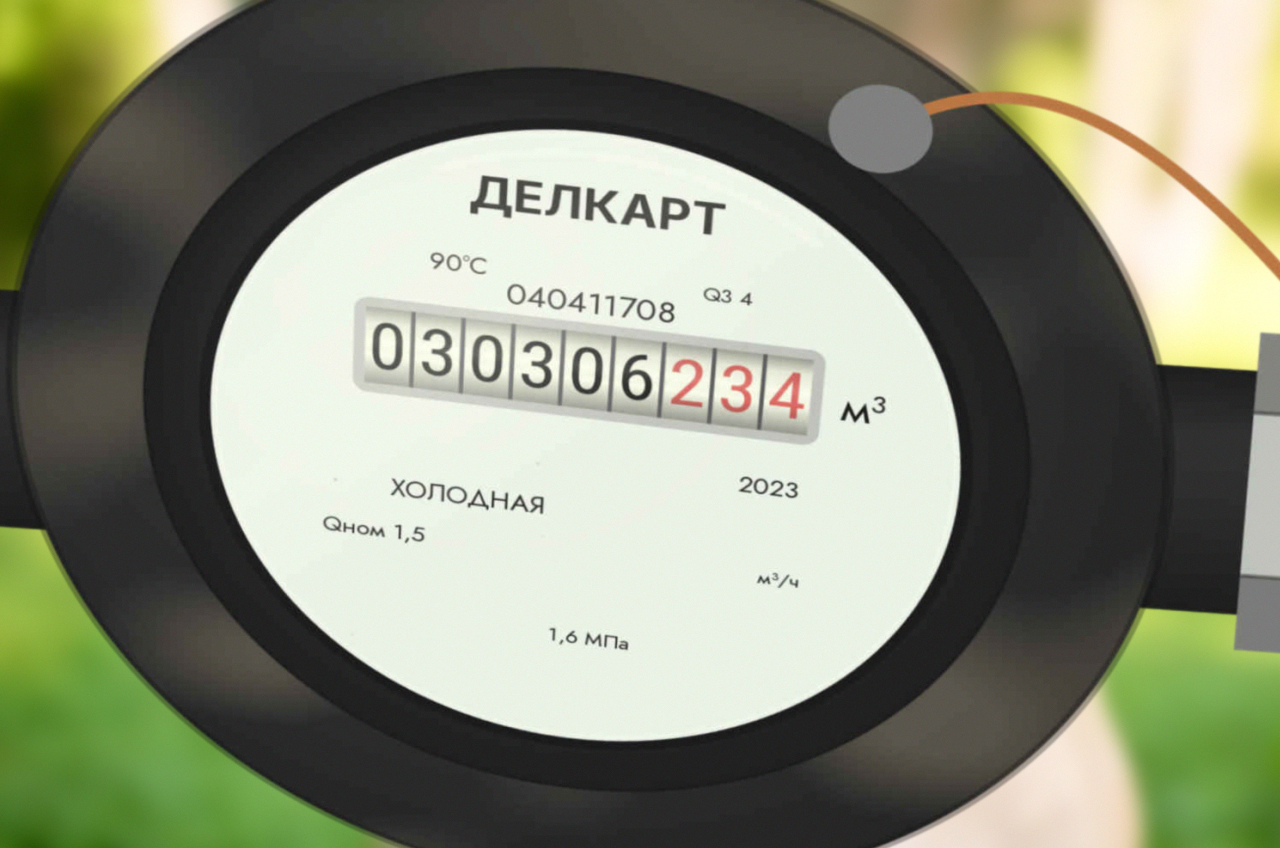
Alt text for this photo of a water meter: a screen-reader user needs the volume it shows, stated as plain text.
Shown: 30306.234 m³
